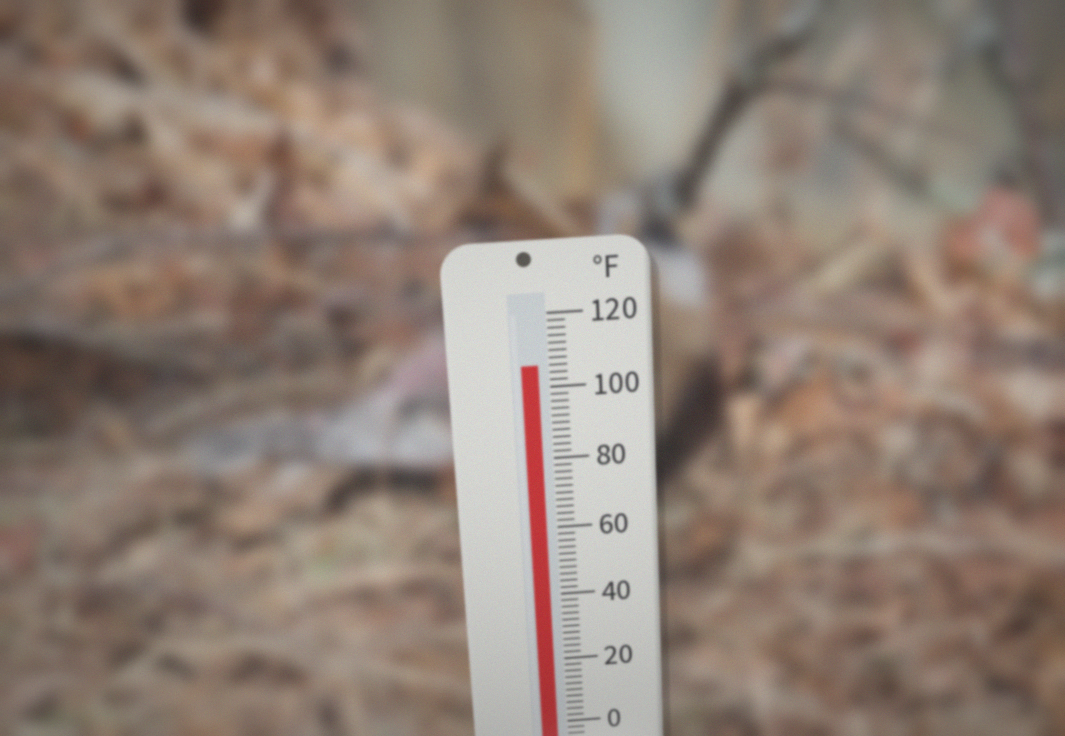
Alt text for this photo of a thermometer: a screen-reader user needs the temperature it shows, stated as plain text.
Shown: 106 °F
